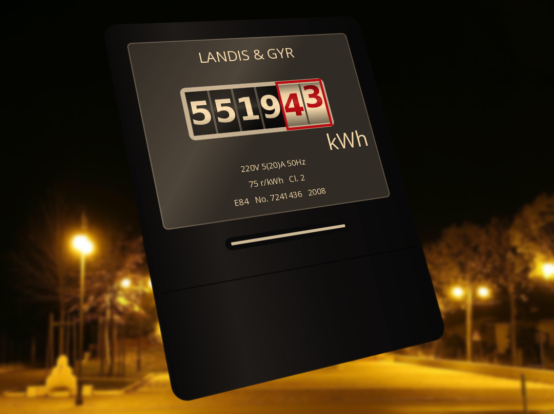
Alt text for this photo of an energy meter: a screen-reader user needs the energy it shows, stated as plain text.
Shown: 5519.43 kWh
